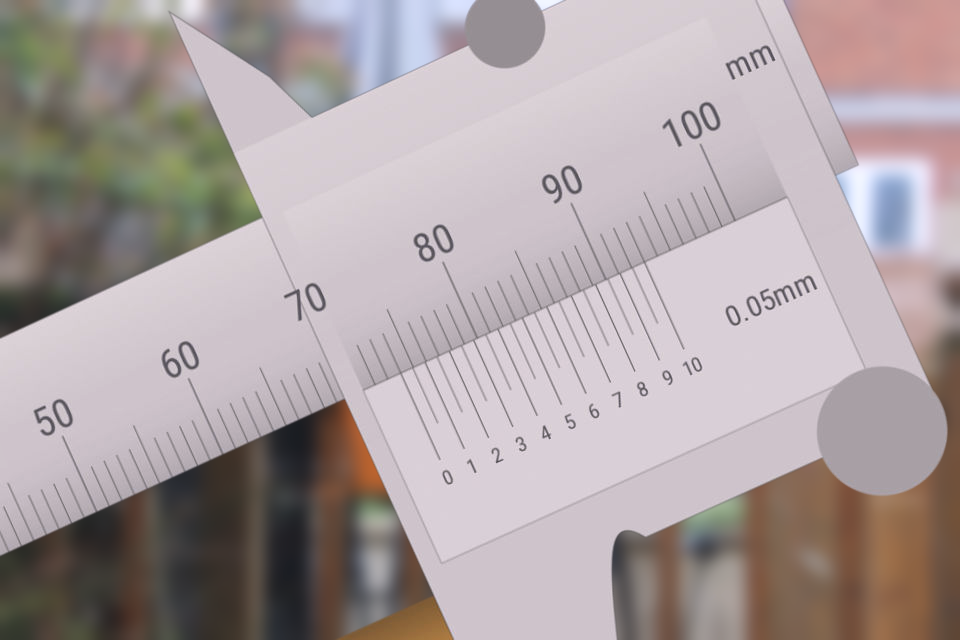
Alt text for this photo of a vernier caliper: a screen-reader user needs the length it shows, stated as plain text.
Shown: 74.0 mm
